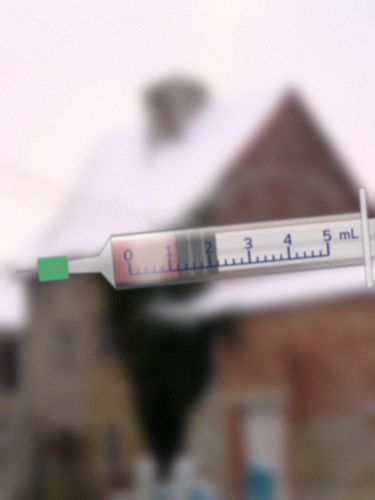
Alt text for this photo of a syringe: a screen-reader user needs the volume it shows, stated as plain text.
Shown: 1.2 mL
